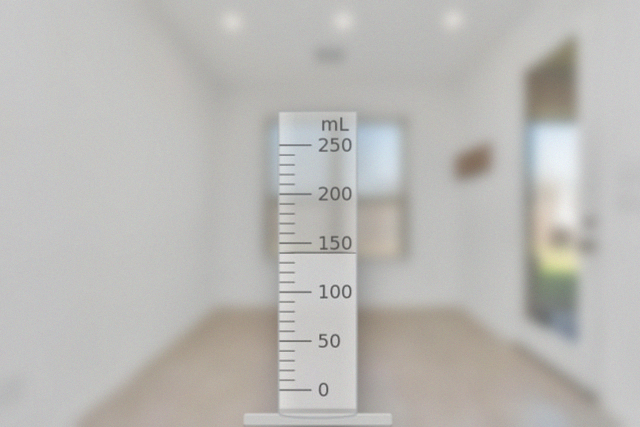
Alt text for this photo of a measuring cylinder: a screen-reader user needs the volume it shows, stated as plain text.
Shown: 140 mL
